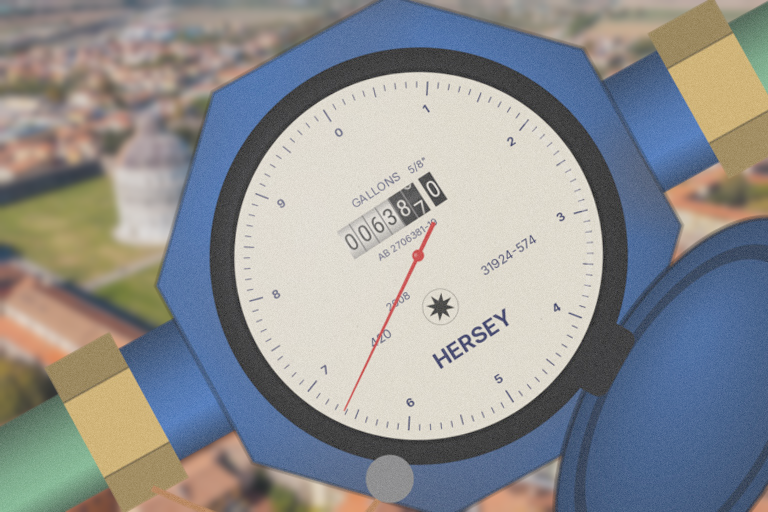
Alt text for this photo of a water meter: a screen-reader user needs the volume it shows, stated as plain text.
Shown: 63866.6 gal
